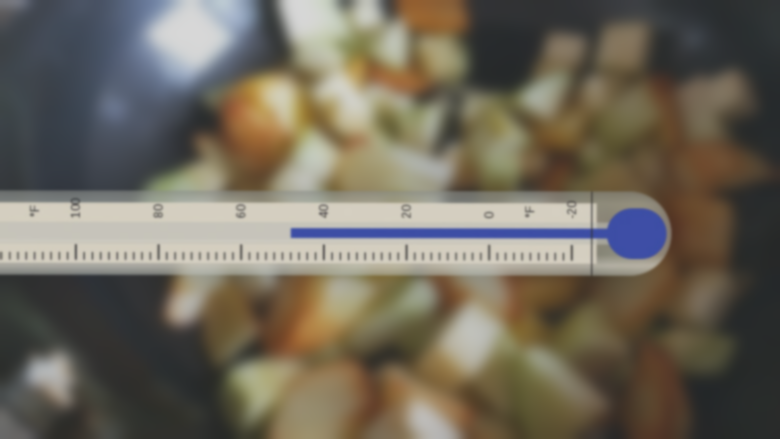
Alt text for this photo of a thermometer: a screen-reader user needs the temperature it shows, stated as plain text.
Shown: 48 °F
